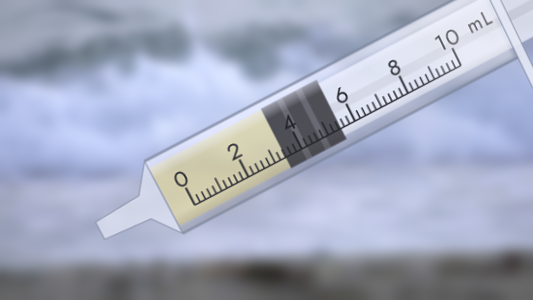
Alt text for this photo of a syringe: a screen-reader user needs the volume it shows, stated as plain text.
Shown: 3.4 mL
